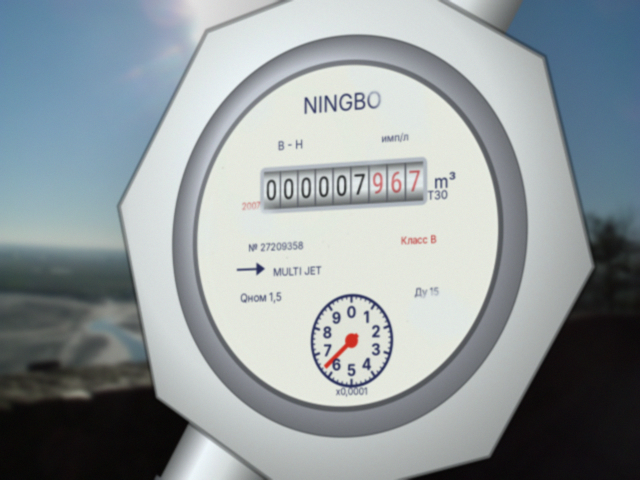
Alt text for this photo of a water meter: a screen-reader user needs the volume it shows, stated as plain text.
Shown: 7.9676 m³
